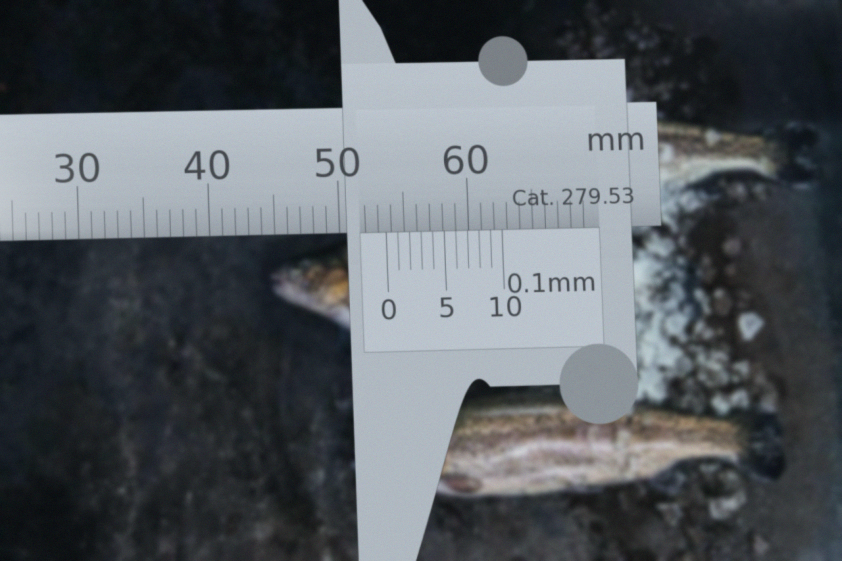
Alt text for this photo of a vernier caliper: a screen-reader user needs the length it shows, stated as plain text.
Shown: 53.6 mm
